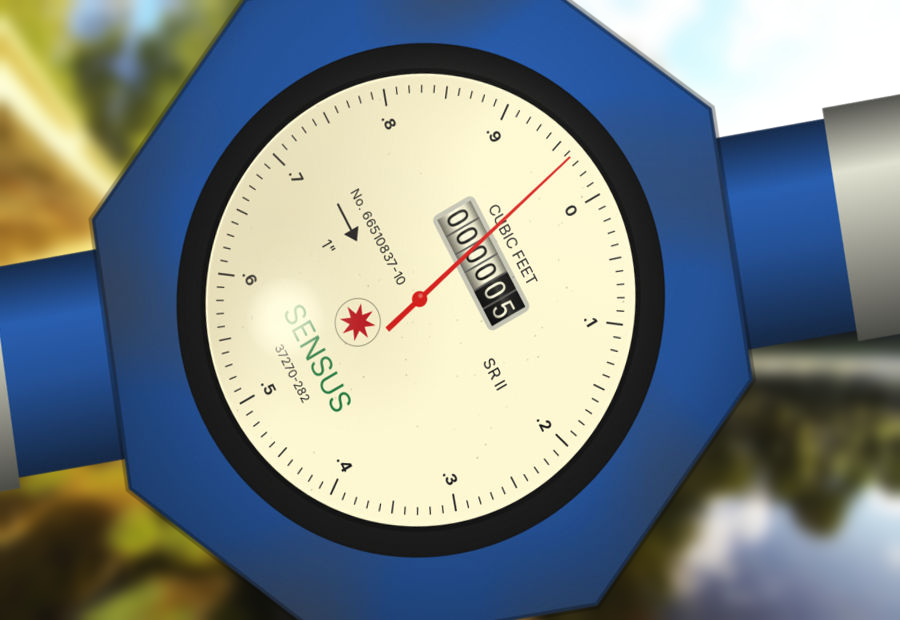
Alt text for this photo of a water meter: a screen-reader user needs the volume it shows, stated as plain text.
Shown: 4.96 ft³
